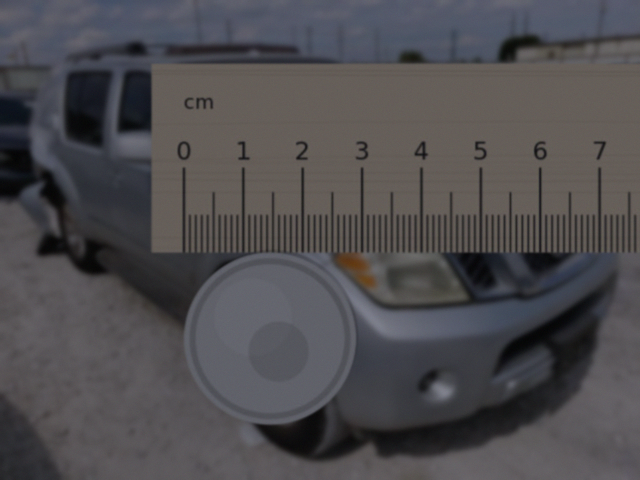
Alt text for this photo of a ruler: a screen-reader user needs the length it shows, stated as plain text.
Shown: 2.9 cm
